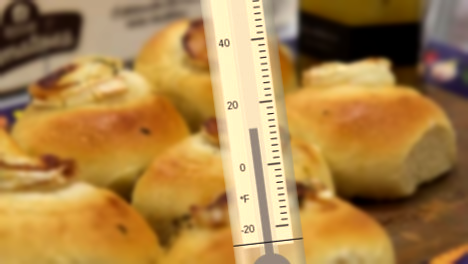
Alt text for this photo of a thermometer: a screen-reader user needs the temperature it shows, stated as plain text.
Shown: 12 °F
